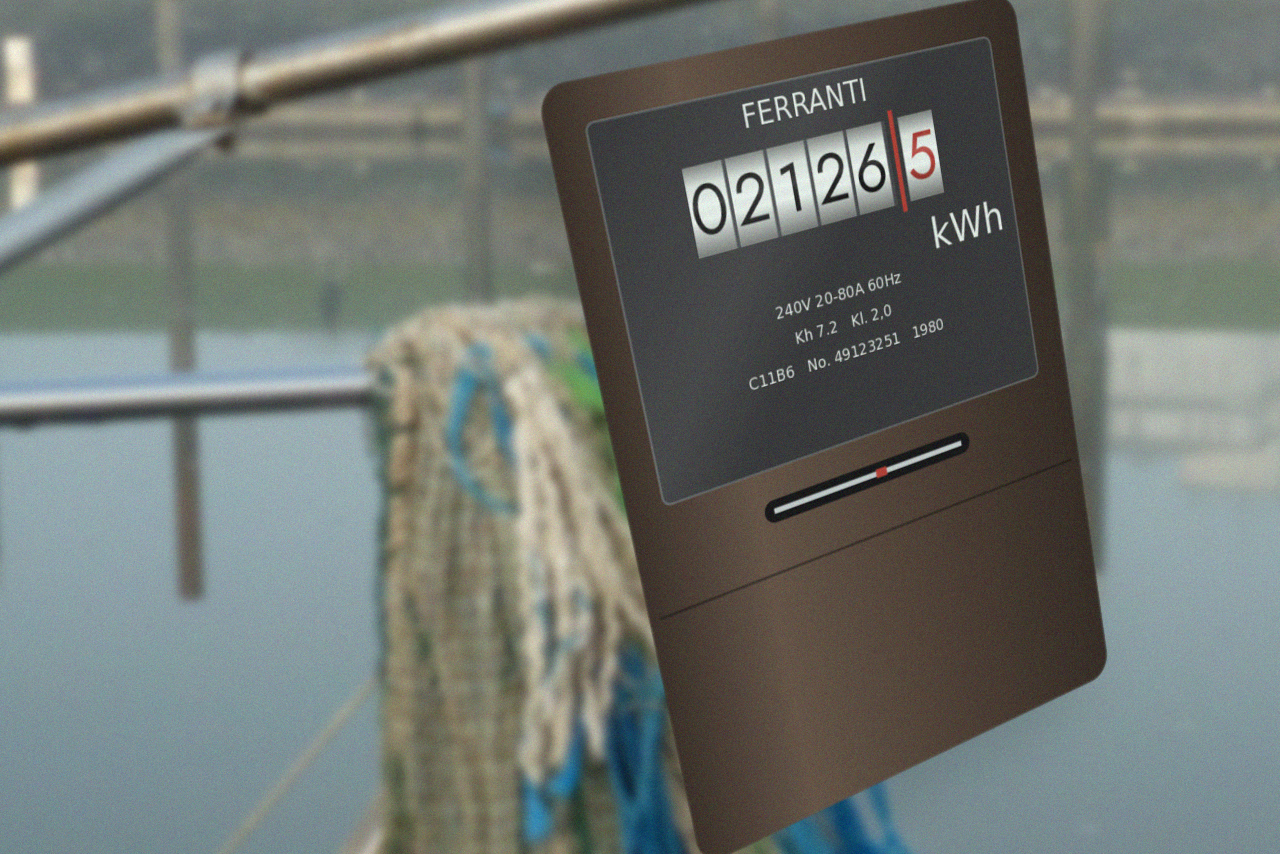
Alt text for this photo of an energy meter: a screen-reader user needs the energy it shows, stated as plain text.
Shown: 2126.5 kWh
